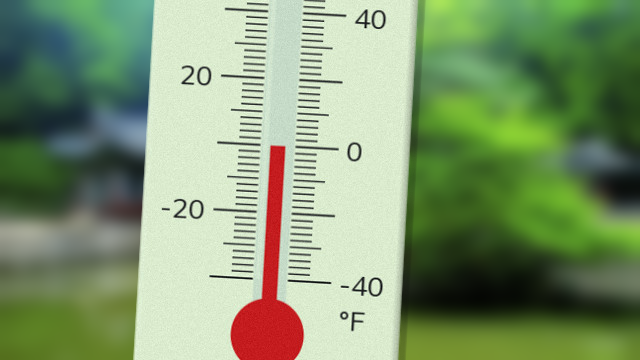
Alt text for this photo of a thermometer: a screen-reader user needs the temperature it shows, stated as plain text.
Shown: 0 °F
